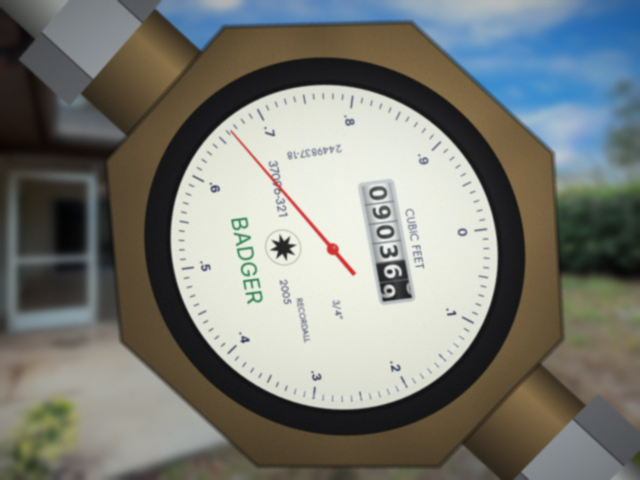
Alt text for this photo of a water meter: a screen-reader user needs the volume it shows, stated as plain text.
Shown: 90368.66 ft³
